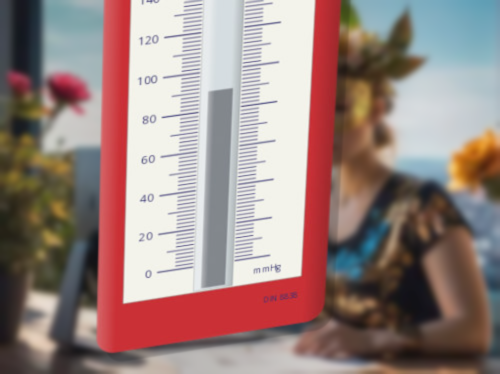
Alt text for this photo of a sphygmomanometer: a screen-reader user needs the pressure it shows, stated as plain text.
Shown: 90 mmHg
